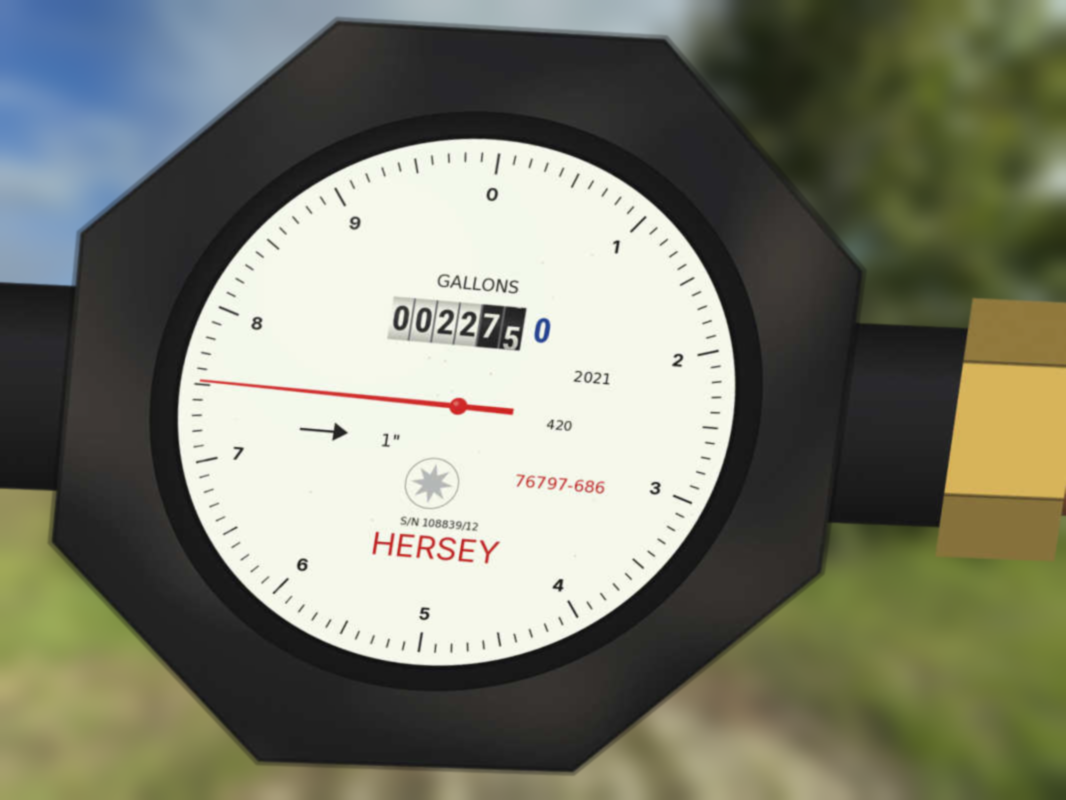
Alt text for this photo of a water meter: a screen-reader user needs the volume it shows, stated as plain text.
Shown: 22747.5 gal
